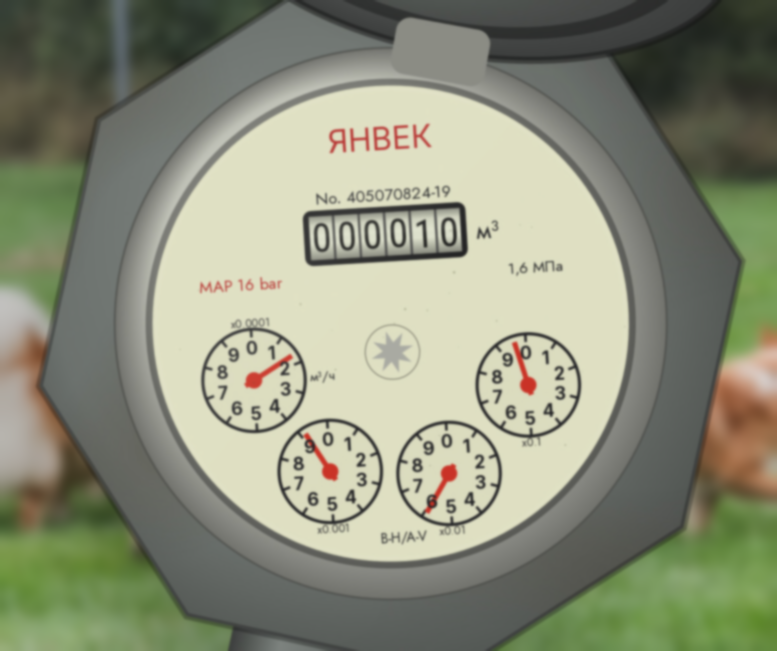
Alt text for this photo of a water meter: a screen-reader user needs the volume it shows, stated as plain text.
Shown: 9.9591 m³
